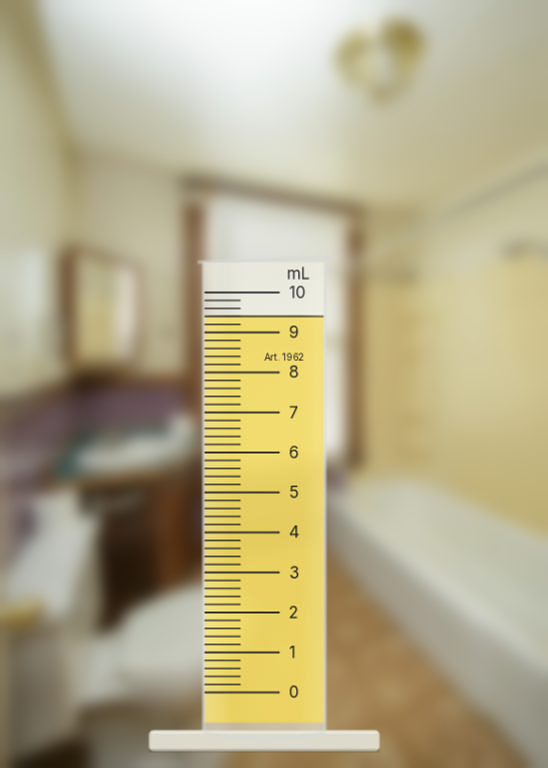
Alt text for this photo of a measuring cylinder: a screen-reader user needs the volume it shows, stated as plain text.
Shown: 9.4 mL
